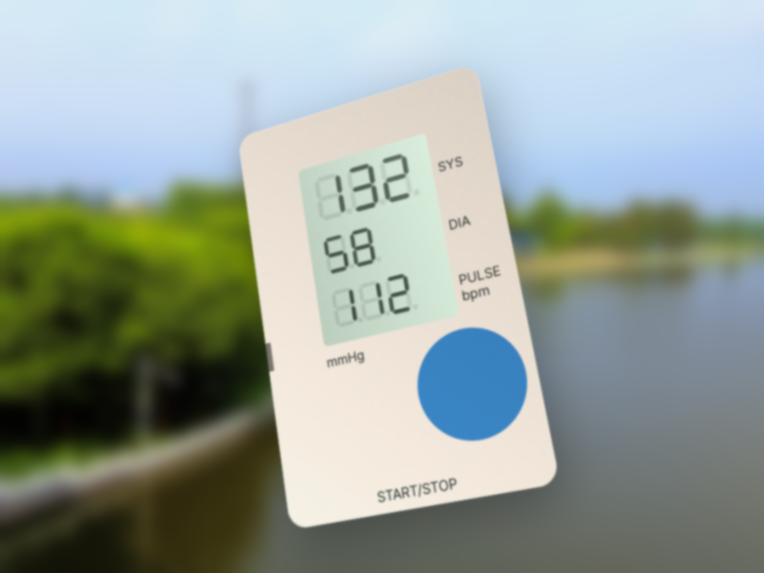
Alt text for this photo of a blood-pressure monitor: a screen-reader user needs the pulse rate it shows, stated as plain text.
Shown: 112 bpm
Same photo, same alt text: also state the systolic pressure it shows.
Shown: 132 mmHg
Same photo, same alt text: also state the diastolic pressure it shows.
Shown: 58 mmHg
